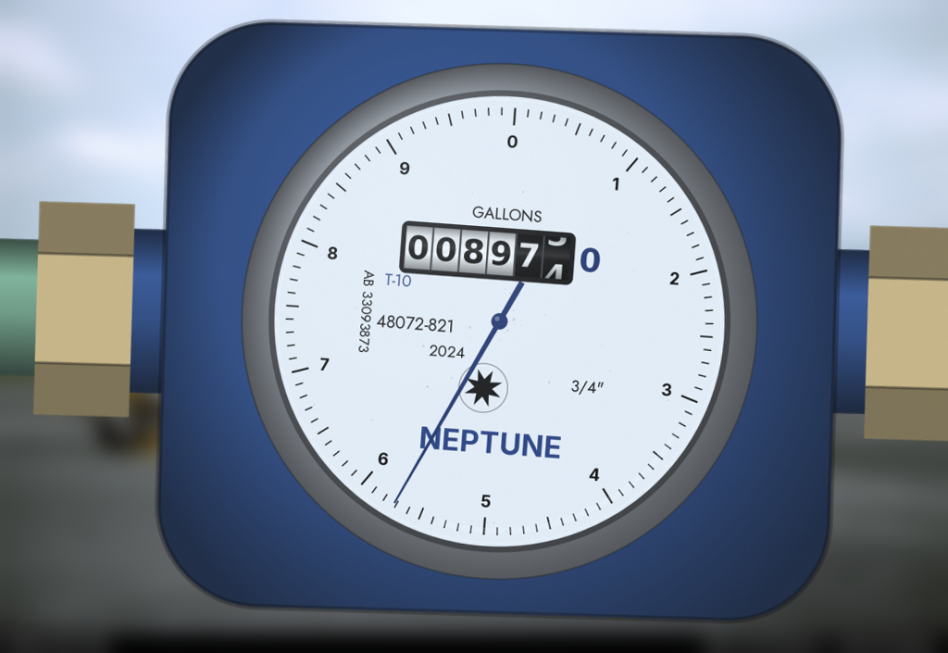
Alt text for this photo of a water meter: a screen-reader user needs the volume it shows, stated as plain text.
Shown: 89735.7 gal
